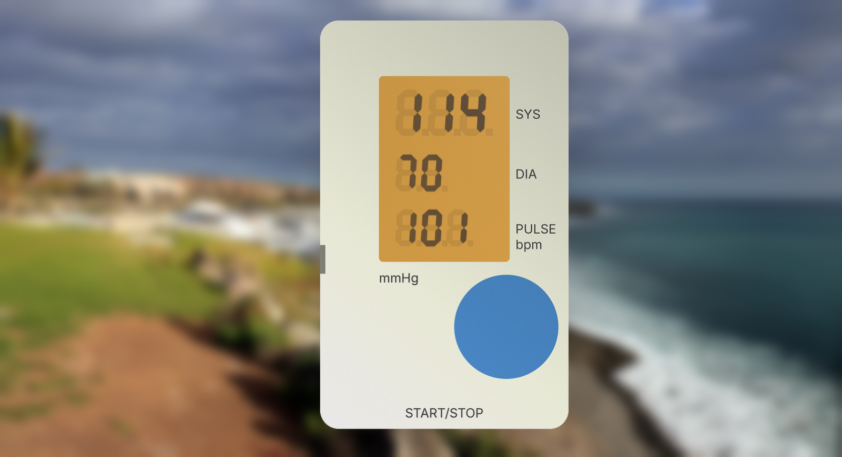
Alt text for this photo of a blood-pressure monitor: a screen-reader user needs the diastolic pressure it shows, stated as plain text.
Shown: 70 mmHg
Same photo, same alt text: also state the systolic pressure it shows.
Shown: 114 mmHg
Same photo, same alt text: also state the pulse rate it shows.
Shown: 101 bpm
